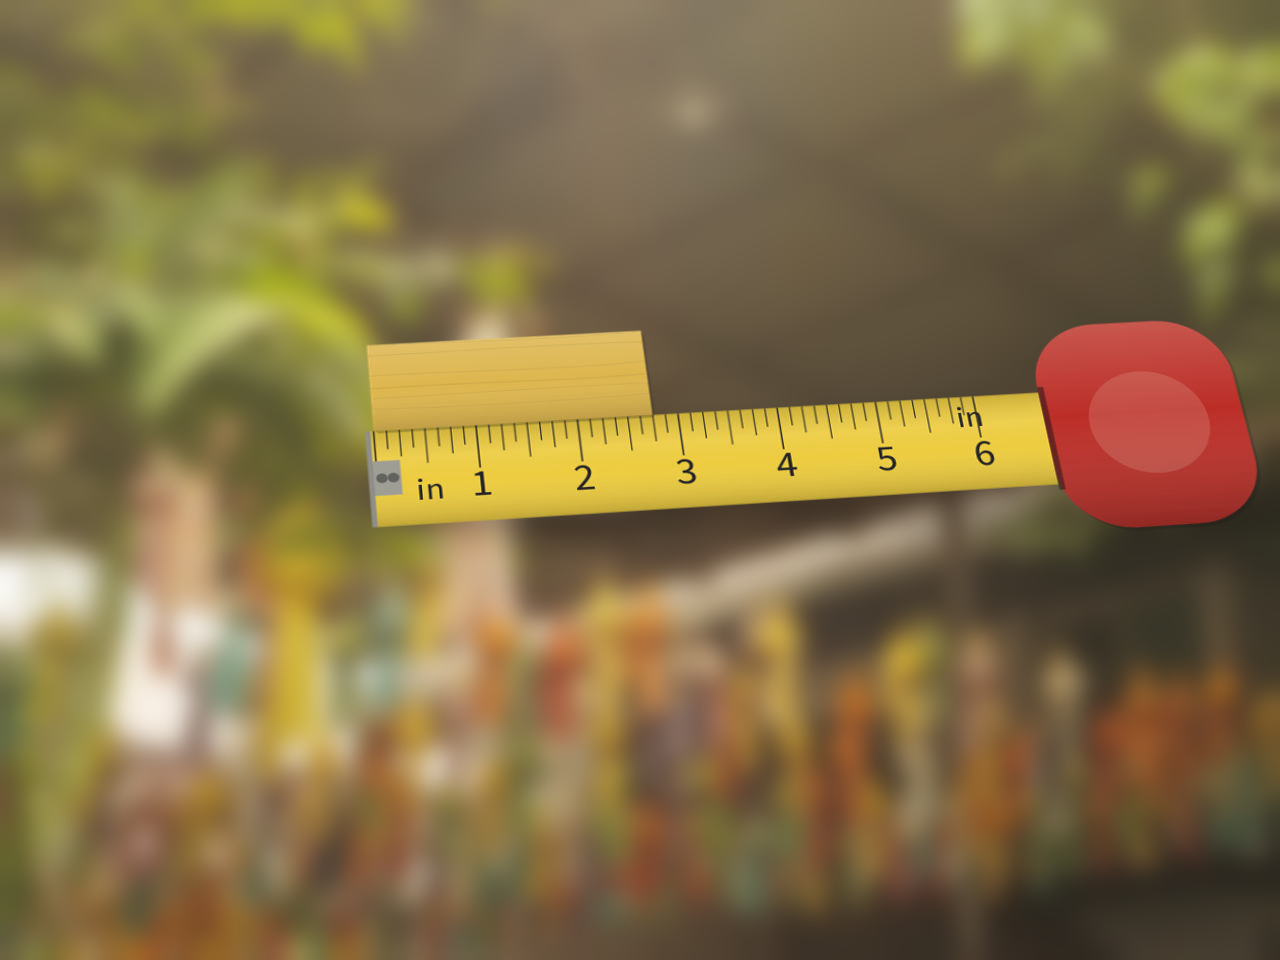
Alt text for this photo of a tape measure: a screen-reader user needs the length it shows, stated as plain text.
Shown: 2.75 in
